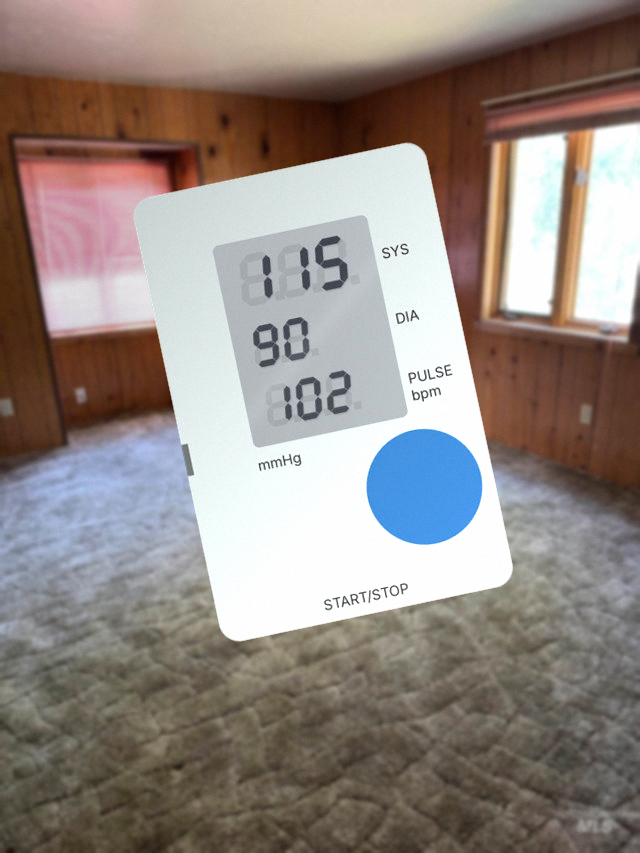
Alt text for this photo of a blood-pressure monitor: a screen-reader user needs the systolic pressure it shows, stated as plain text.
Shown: 115 mmHg
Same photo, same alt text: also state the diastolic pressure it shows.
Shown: 90 mmHg
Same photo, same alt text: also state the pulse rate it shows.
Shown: 102 bpm
